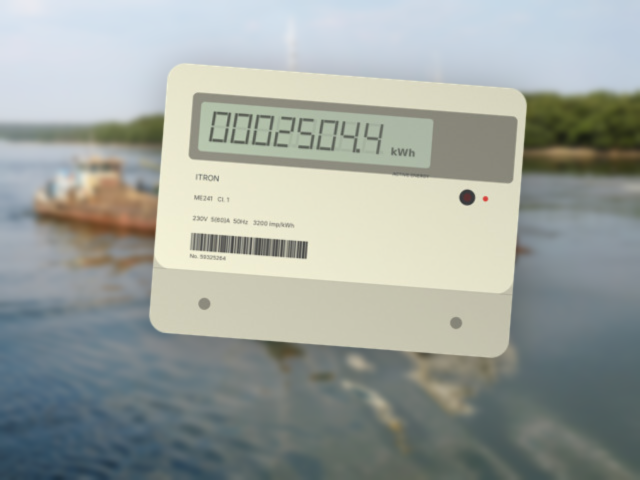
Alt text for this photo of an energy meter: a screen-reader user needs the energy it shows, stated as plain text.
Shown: 2504.4 kWh
